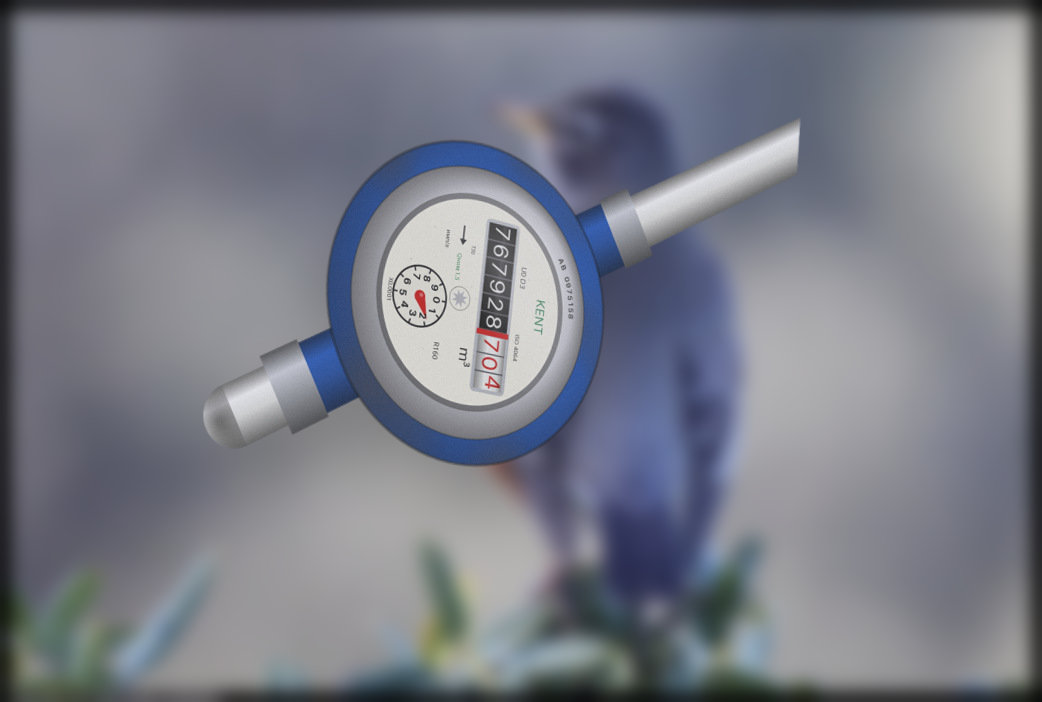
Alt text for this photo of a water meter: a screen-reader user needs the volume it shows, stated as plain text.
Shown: 767928.7041 m³
